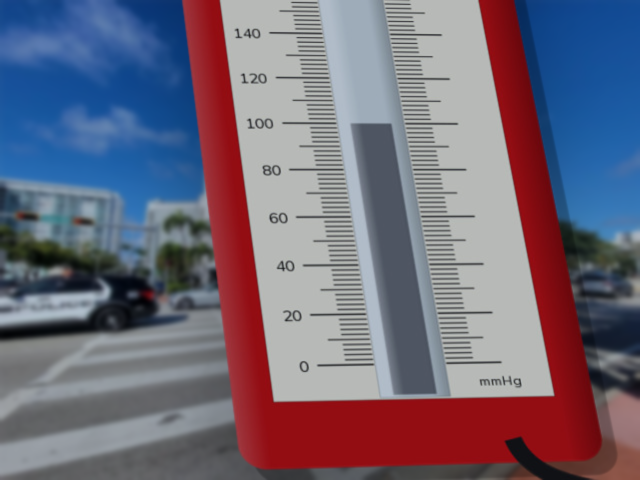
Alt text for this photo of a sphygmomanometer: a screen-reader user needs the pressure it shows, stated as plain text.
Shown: 100 mmHg
